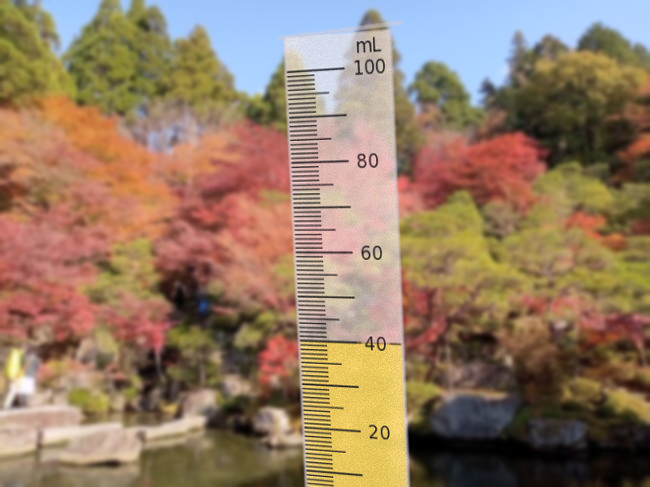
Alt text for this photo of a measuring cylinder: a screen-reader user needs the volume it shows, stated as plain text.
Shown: 40 mL
